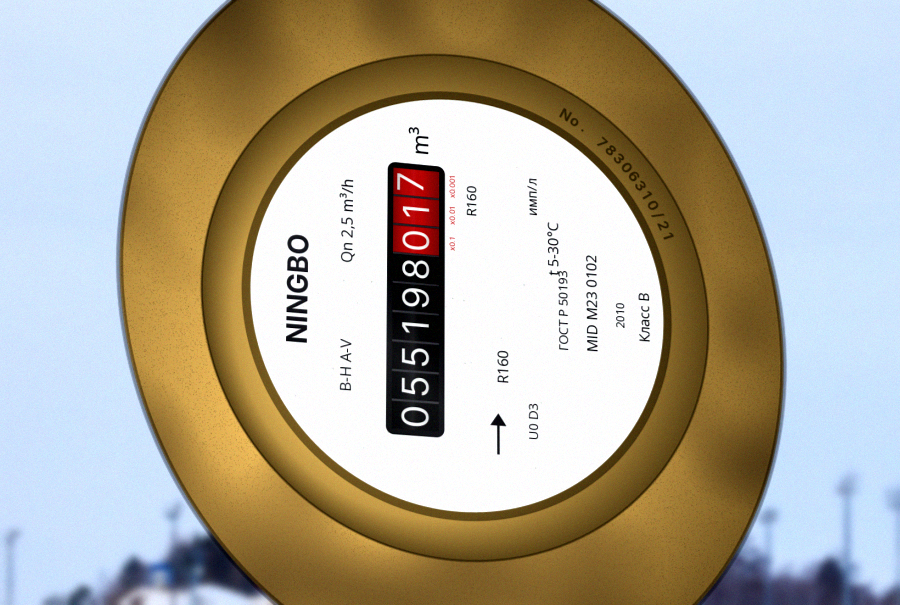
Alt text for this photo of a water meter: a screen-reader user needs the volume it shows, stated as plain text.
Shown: 55198.017 m³
